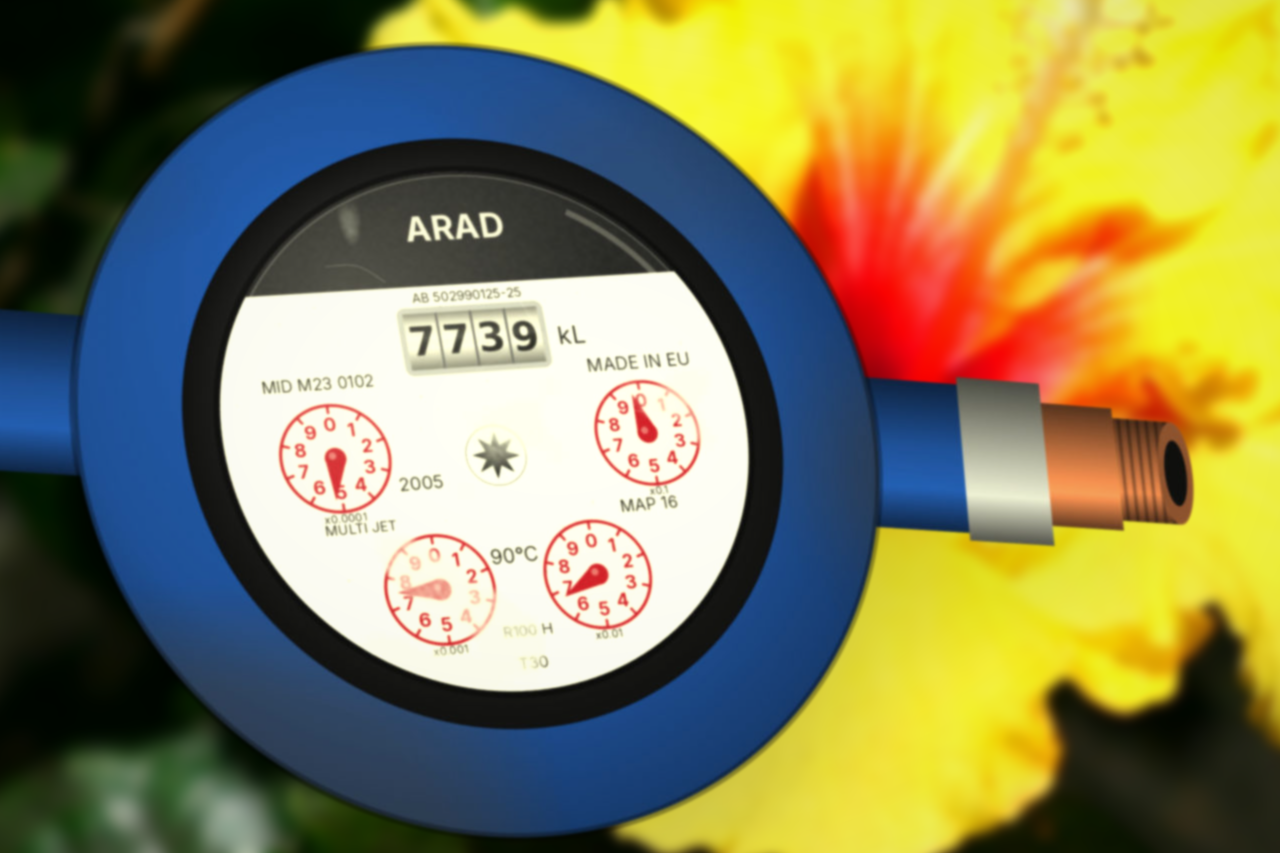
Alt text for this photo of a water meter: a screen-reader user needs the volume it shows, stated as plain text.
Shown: 7738.9675 kL
